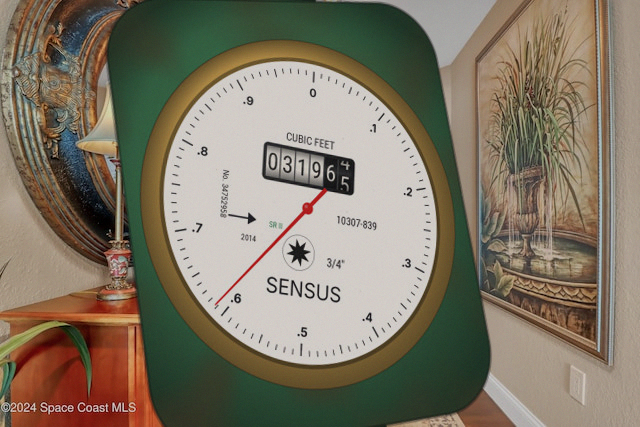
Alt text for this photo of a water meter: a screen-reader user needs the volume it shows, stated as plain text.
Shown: 31964.61 ft³
